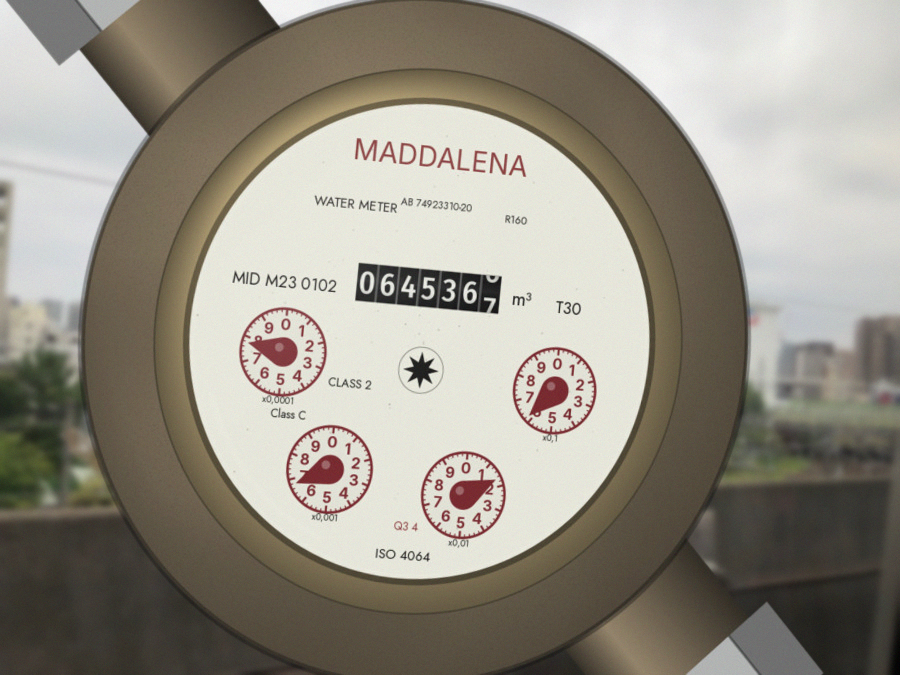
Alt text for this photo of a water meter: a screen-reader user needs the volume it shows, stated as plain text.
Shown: 645366.6167 m³
